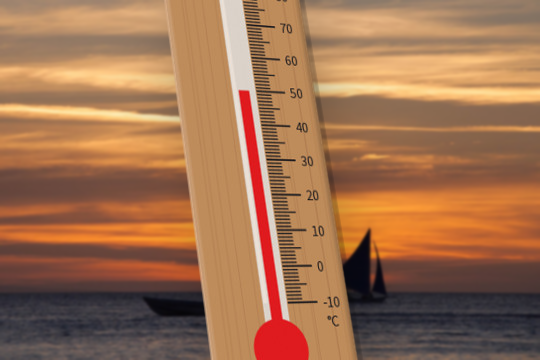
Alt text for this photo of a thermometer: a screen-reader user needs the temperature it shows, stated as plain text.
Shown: 50 °C
